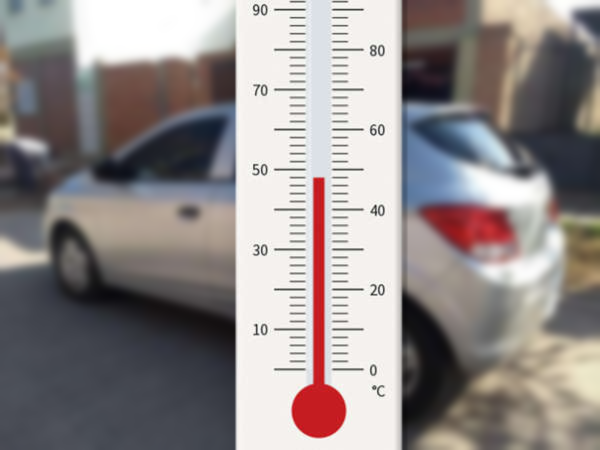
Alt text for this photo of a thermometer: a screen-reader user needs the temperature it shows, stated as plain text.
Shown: 48 °C
